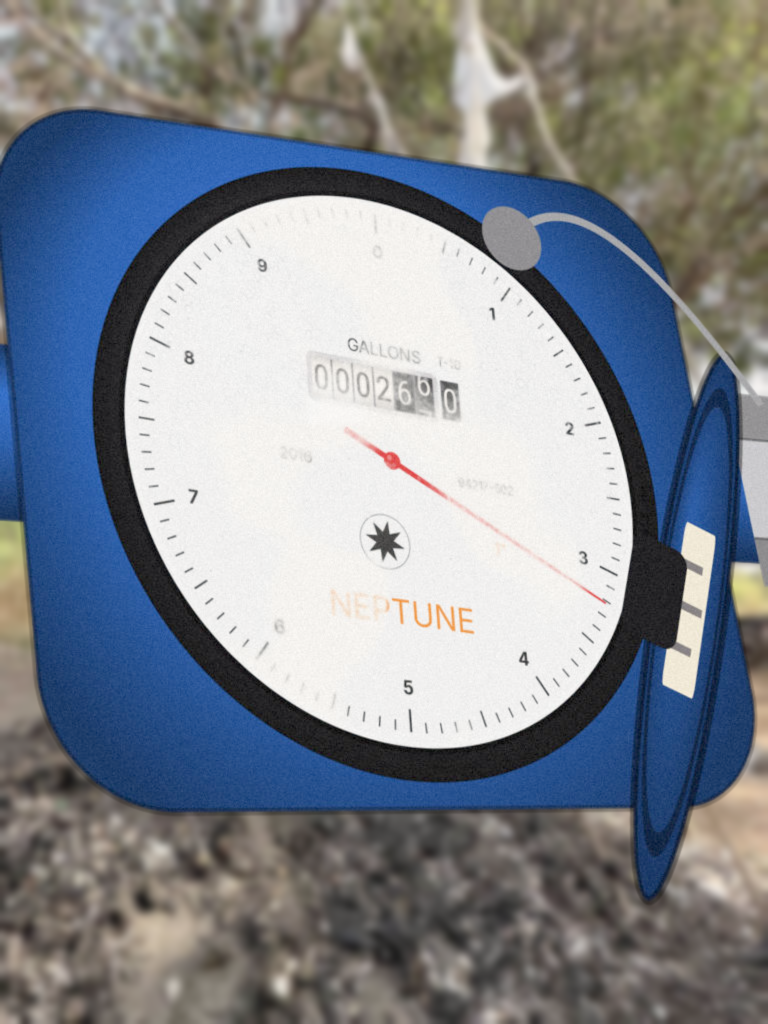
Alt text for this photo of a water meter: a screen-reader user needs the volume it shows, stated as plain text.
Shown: 2663.2 gal
